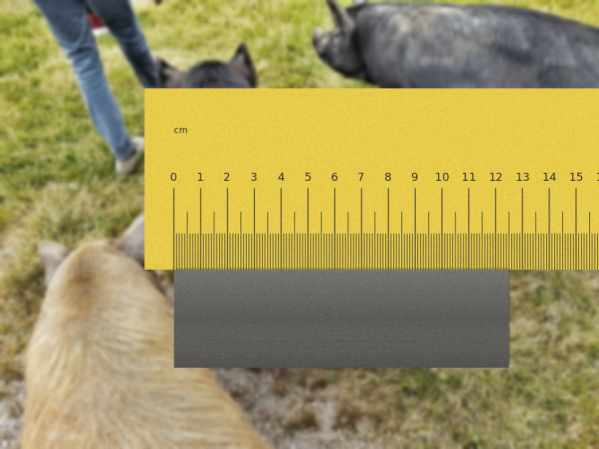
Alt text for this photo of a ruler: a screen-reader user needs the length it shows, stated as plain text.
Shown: 12.5 cm
